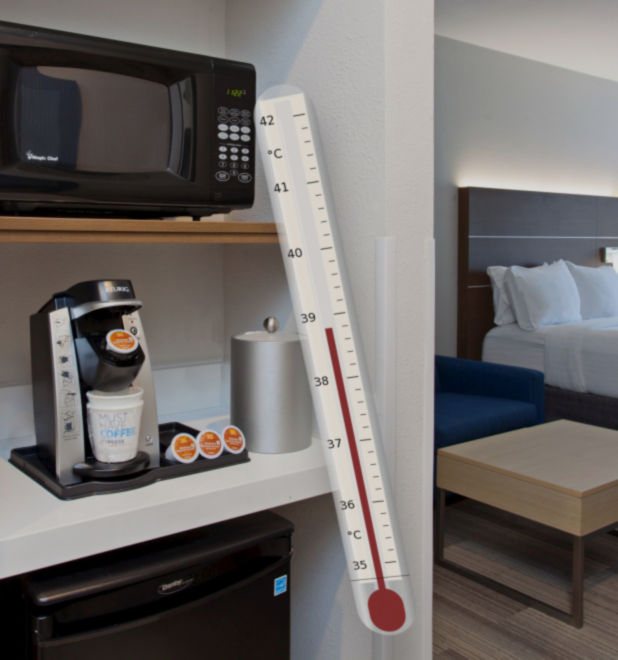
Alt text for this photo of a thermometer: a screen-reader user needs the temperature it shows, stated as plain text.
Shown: 38.8 °C
